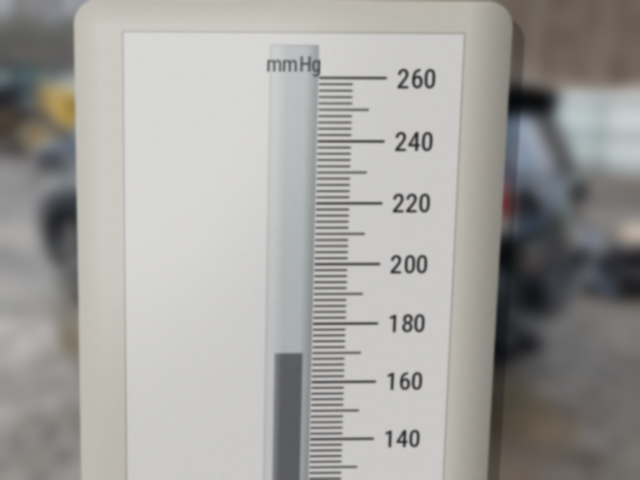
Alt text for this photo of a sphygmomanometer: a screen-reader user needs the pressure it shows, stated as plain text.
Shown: 170 mmHg
